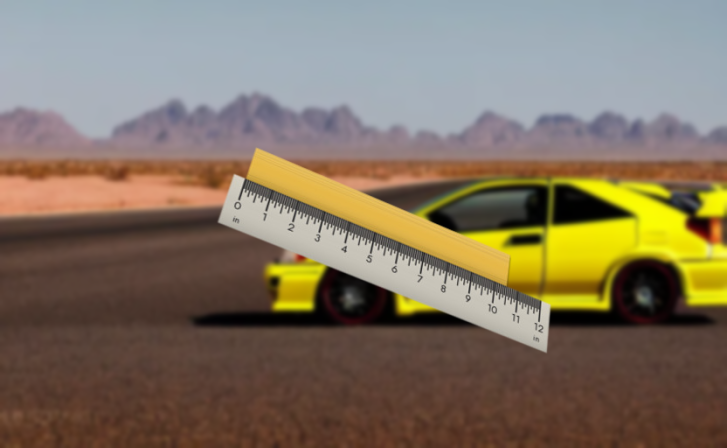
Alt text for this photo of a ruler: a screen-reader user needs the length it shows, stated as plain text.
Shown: 10.5 in
